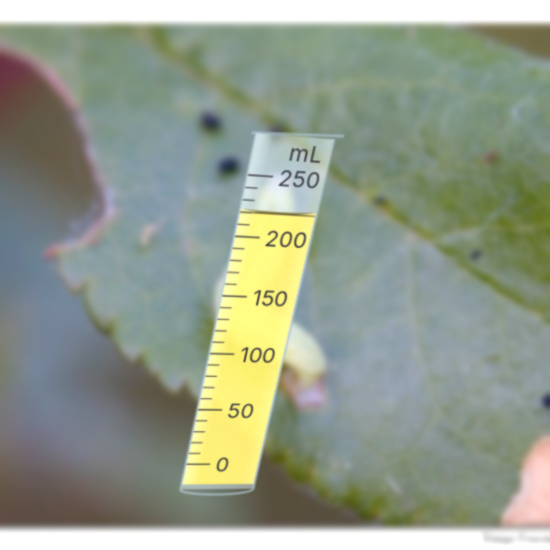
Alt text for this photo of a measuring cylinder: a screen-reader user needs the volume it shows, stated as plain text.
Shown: 220 mL
